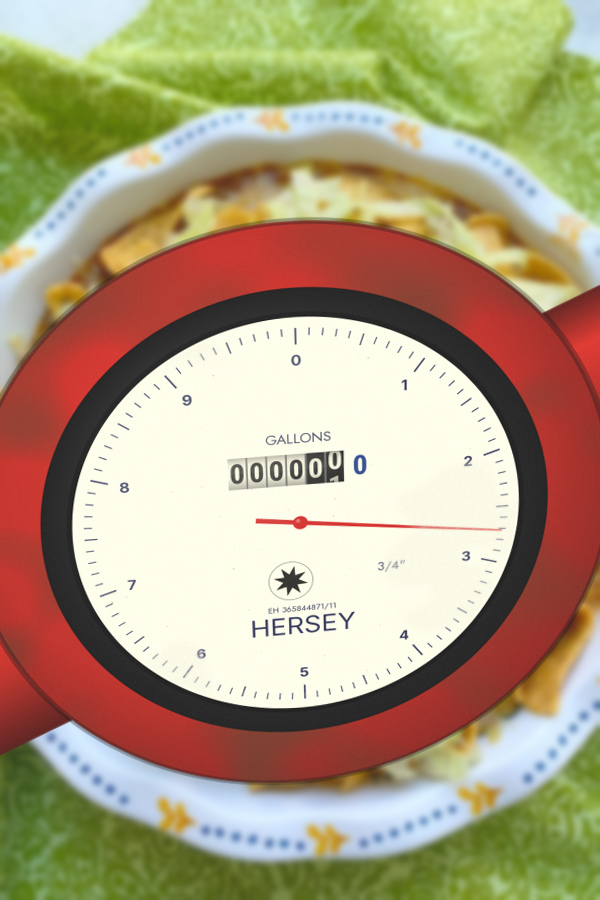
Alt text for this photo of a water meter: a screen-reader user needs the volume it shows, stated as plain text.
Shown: 2.7 gal
